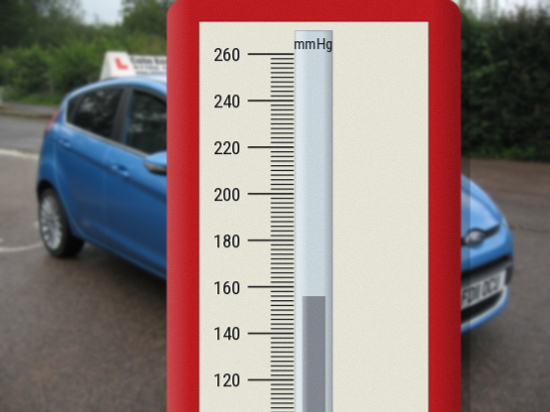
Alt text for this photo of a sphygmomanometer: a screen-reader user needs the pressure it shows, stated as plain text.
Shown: 156 mmHg
